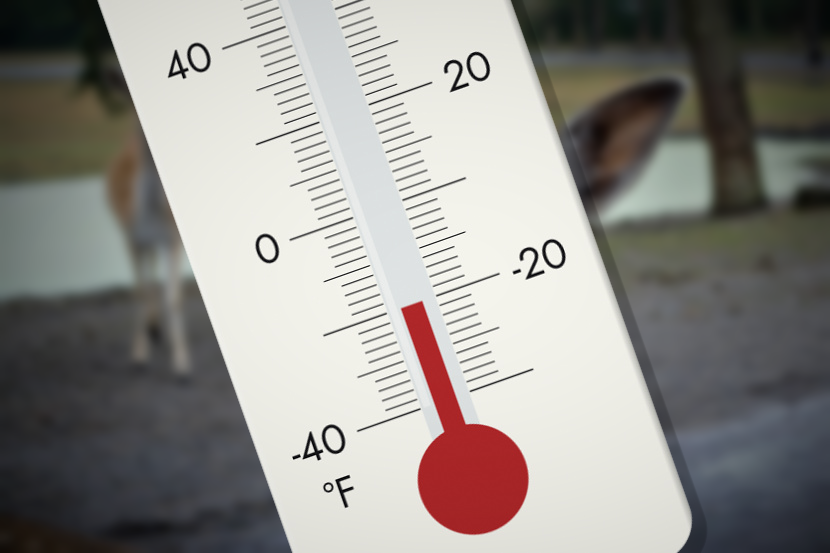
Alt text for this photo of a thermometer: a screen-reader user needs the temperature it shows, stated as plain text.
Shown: -20 °F
